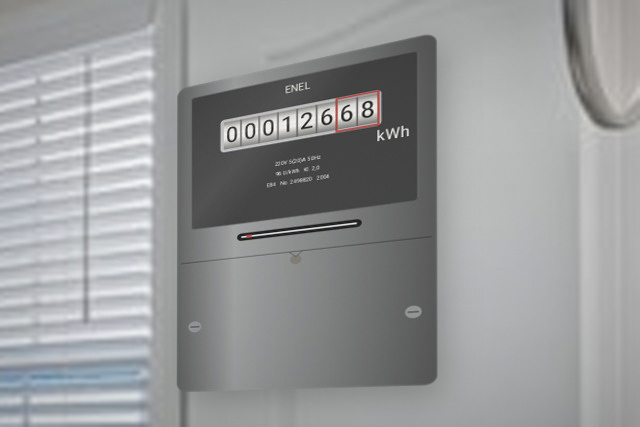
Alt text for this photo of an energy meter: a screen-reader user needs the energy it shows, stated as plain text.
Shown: 126.68 kWh
